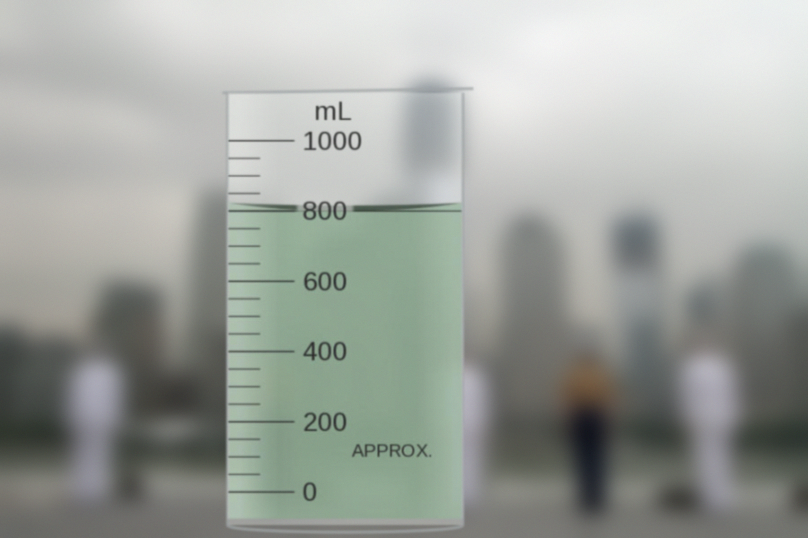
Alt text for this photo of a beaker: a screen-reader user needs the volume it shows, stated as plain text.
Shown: 800 mL
